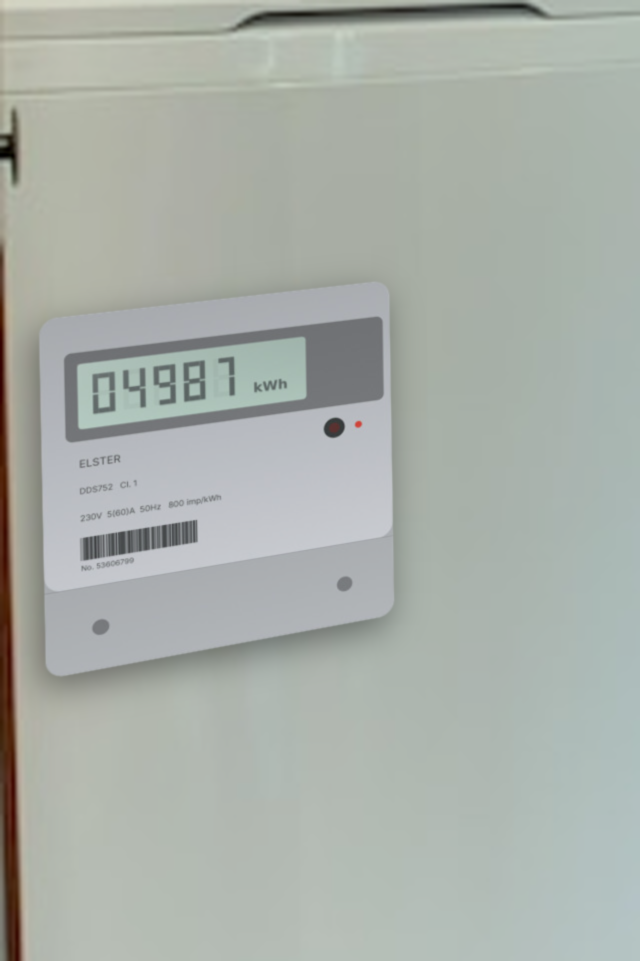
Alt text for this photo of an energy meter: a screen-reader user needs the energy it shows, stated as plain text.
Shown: 4987 kWh
